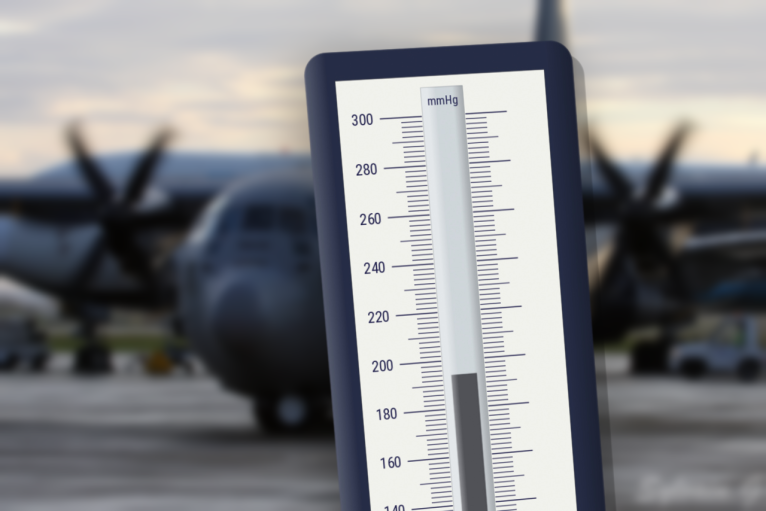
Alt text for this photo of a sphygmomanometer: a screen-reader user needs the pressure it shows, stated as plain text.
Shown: 194 mmHg
